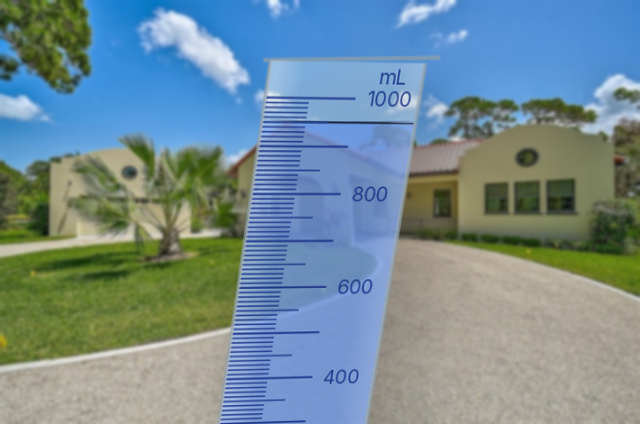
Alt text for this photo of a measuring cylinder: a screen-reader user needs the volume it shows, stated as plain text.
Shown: 950 mL
